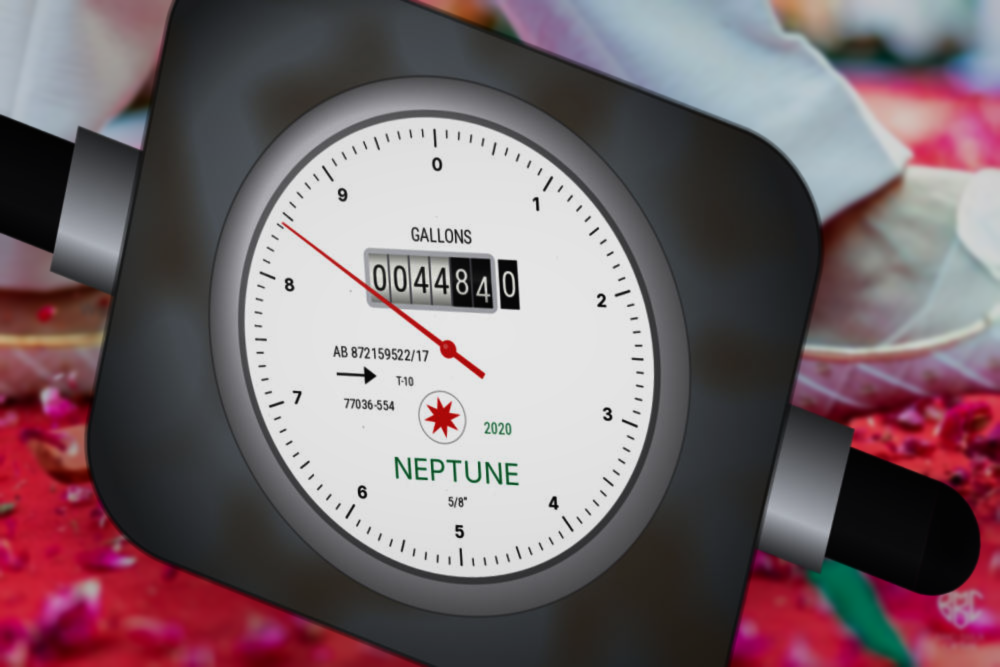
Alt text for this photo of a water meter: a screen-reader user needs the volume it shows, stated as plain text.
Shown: 44838.4 gal
